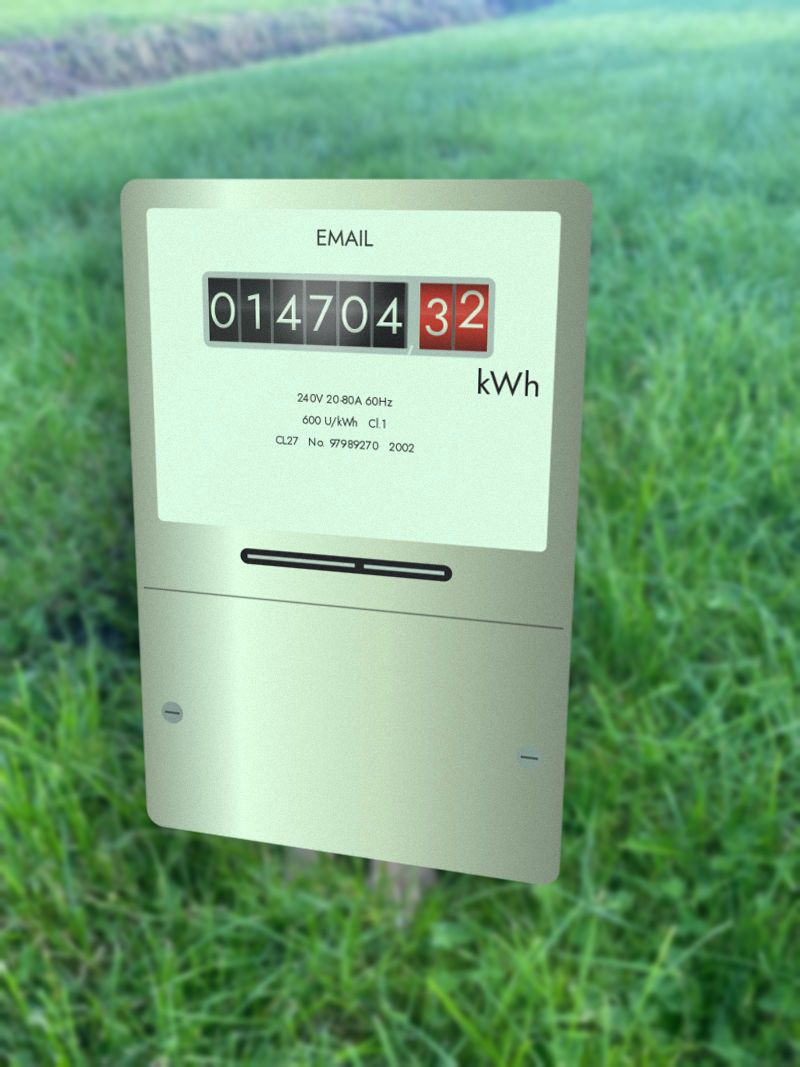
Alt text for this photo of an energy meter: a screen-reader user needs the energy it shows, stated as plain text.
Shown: 14704.32 kWh
